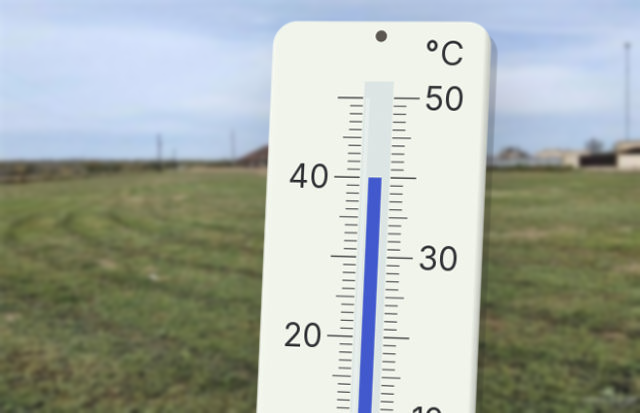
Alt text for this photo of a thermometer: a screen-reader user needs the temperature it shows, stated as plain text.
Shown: 40 °C
